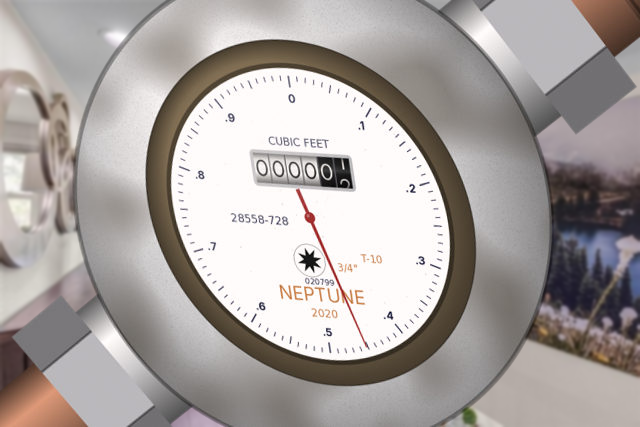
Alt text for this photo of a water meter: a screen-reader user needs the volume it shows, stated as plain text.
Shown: 1.45 ft³
